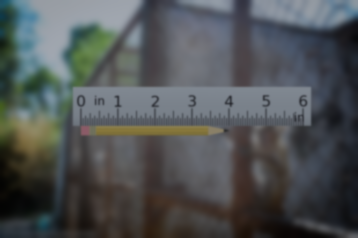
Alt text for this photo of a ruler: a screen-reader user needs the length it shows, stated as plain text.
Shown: 4 in
